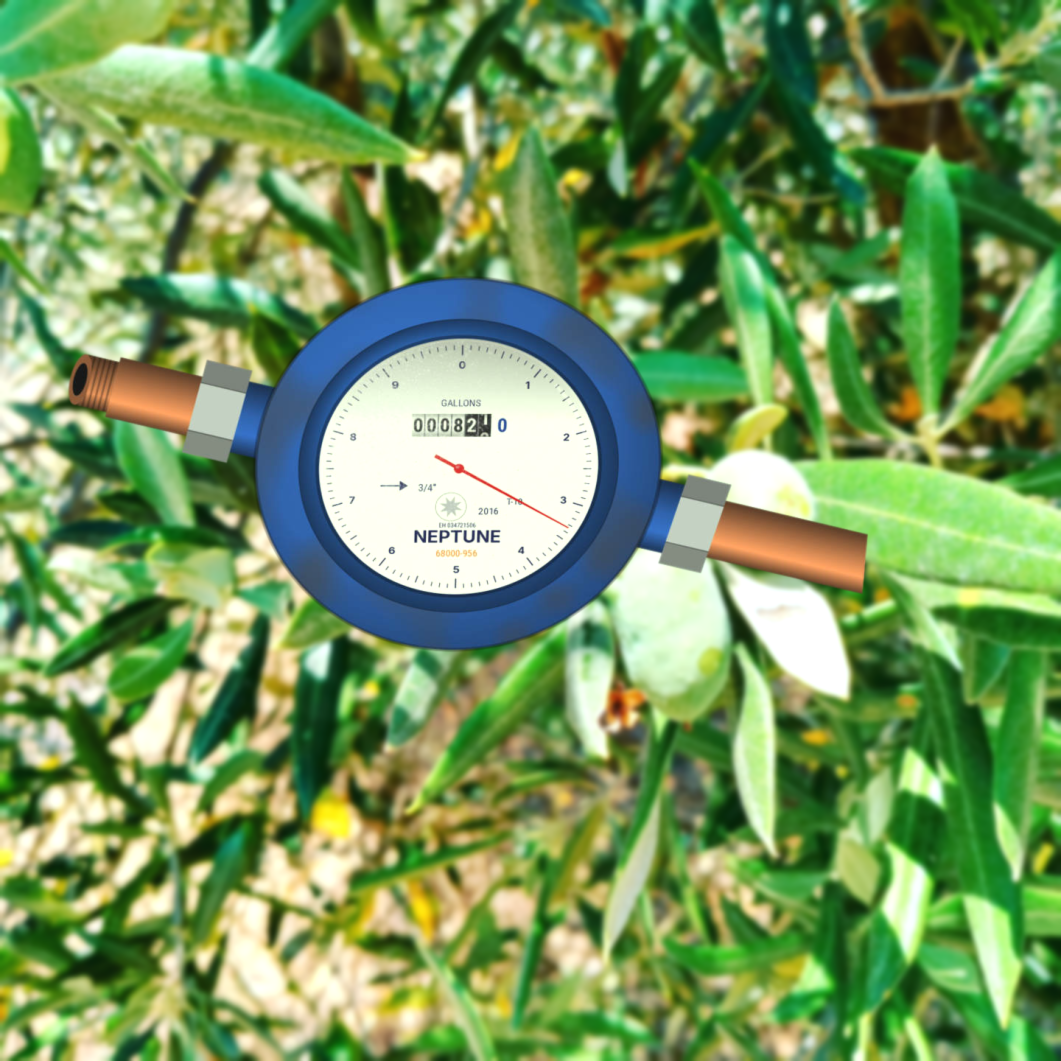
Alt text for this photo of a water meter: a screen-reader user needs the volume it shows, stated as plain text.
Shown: 8213.3 gal
